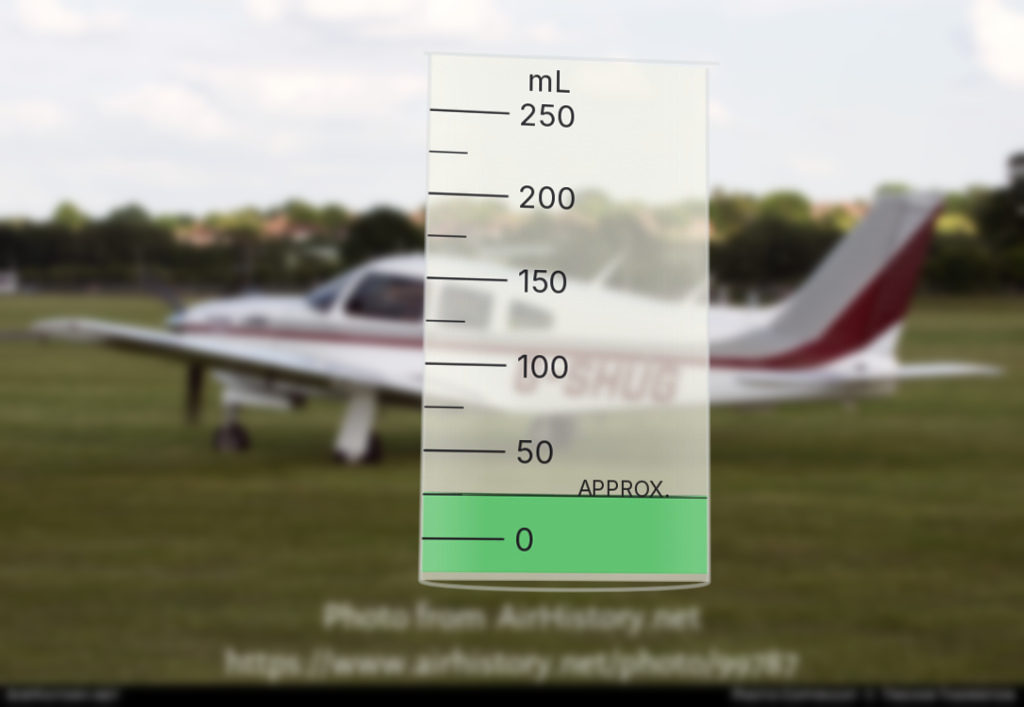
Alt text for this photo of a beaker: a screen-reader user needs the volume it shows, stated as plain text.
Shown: 25 mL
